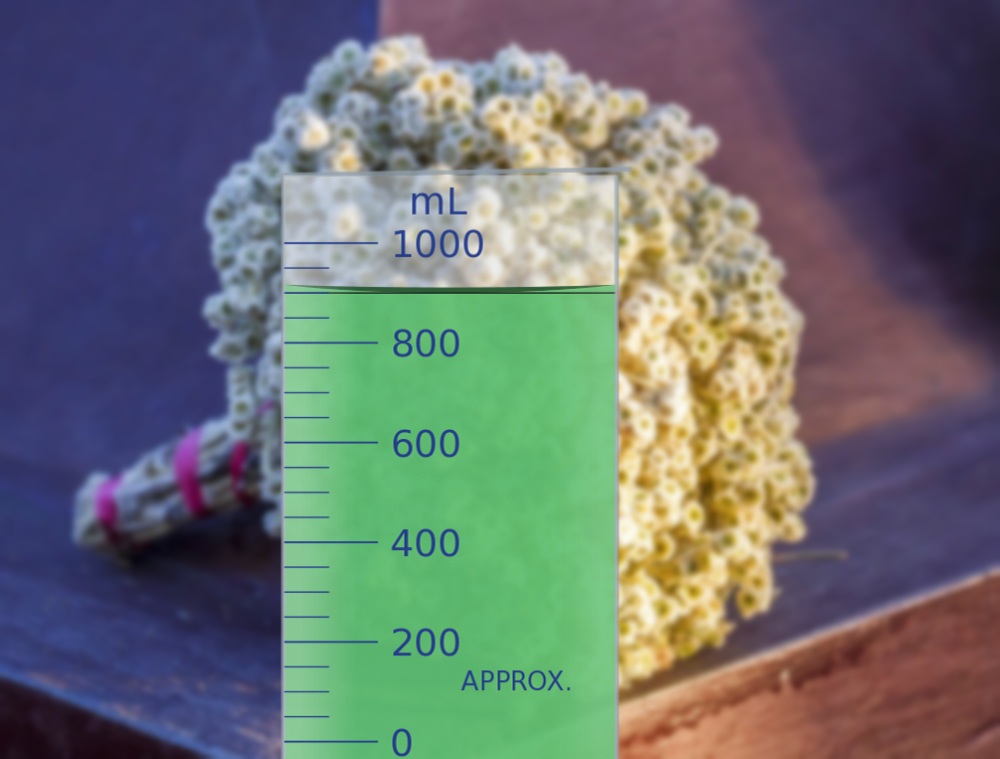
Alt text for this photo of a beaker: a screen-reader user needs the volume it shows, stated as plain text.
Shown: 900 mL
